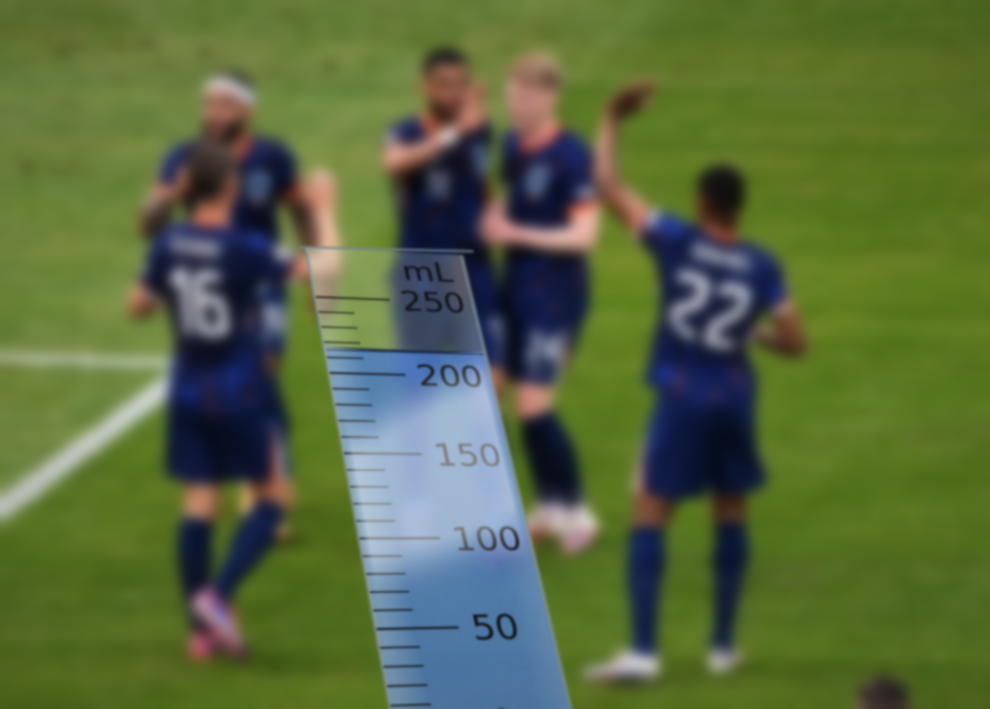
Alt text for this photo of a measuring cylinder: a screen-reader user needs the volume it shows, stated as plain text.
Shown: 215 mL
